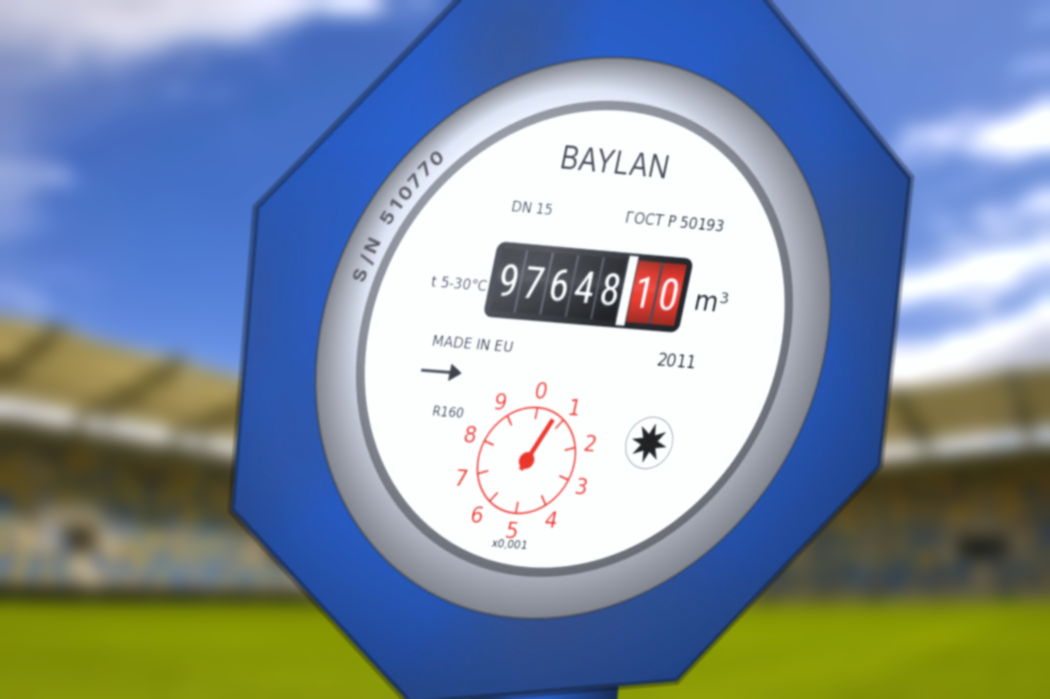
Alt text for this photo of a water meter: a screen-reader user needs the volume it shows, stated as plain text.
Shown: 97648.100 m³
